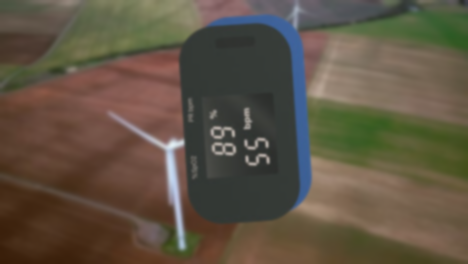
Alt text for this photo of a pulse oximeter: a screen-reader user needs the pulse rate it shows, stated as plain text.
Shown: 55 bpm
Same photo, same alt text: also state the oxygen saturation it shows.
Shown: 89 %
